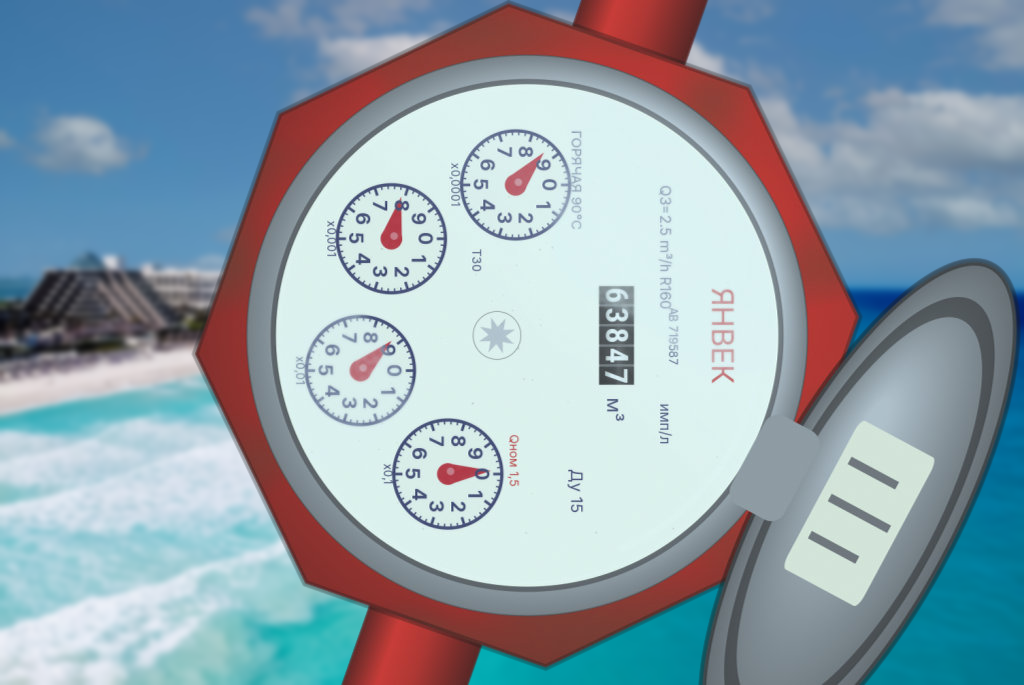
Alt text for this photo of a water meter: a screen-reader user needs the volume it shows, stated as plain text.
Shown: 63846.9878 m³
